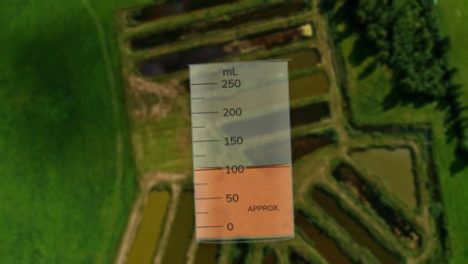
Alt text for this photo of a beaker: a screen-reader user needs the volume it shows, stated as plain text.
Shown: 100 mL
